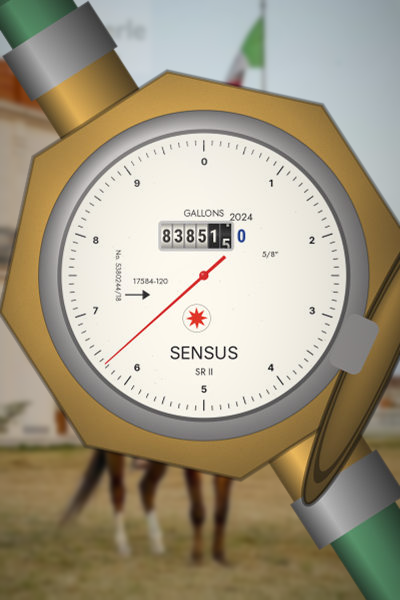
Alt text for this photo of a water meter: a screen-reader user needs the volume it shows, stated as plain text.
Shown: 8385146.3 gal
